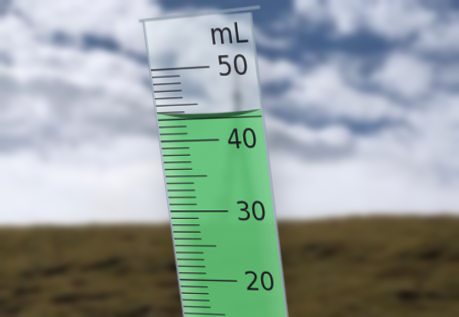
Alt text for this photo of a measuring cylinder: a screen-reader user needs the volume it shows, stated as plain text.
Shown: 43 mL
